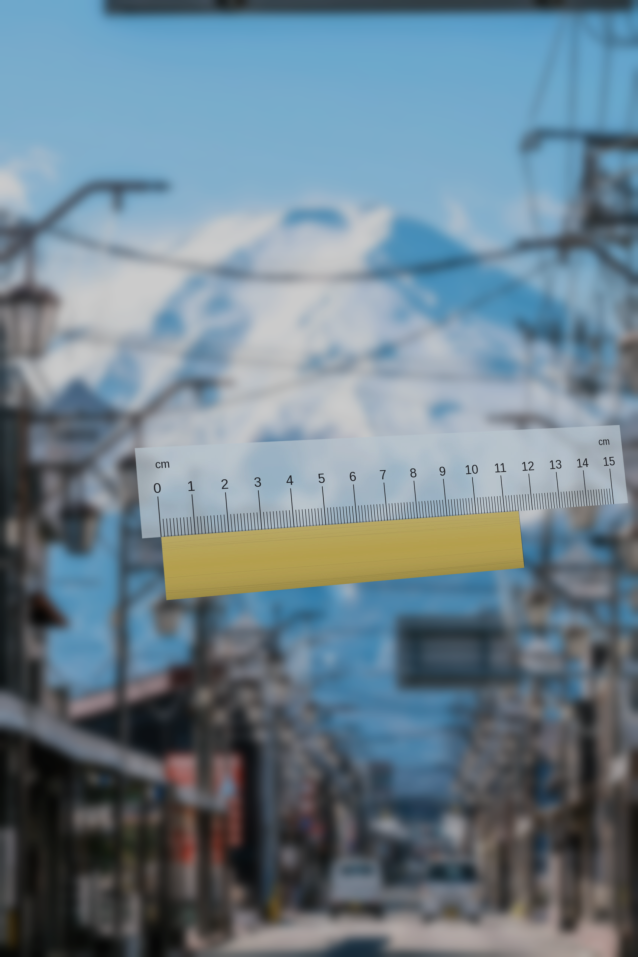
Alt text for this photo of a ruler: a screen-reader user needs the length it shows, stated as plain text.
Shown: 11.5 cm
